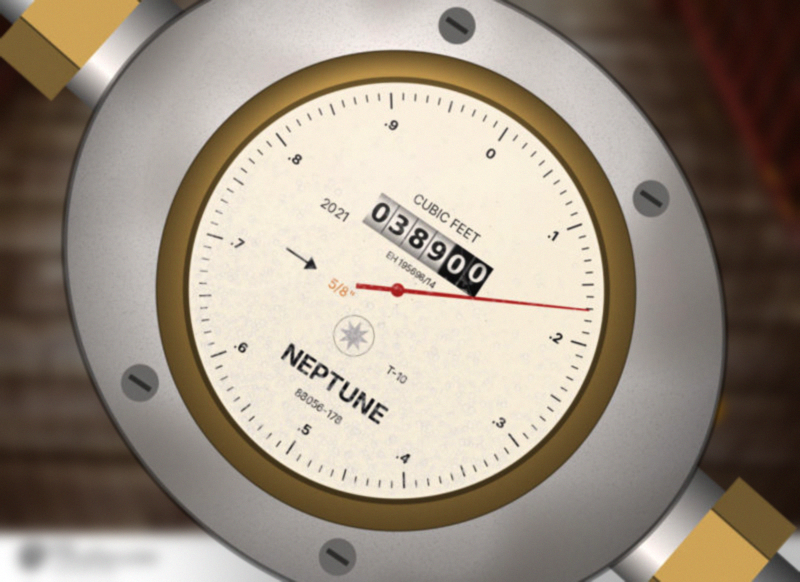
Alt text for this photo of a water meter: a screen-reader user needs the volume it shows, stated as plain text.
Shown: 38900.17 ft³
